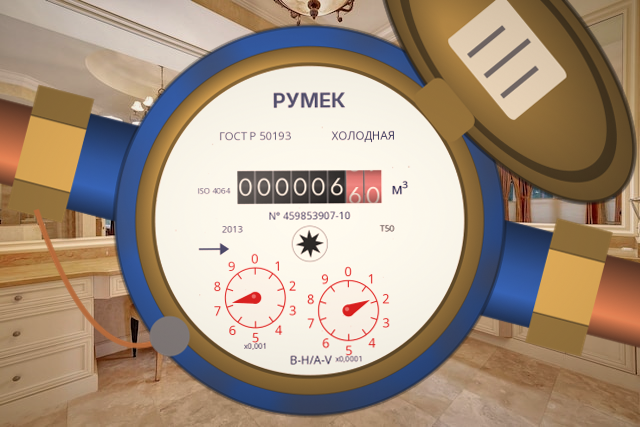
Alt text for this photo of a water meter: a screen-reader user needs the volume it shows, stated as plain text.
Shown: 6.5971 m³
